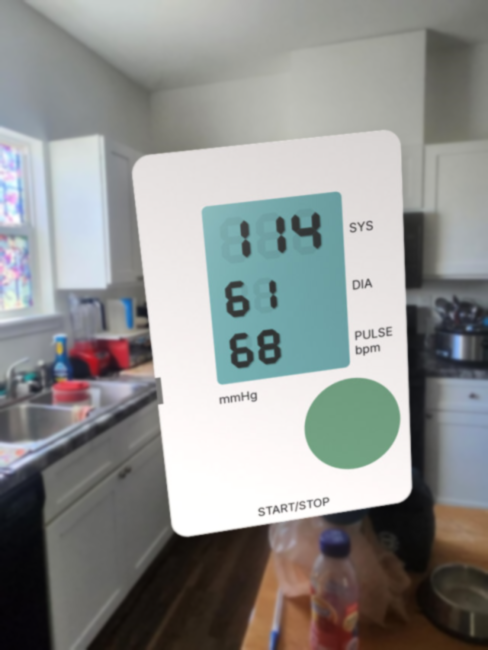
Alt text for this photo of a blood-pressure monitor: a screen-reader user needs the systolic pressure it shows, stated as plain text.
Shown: 114 mmHg
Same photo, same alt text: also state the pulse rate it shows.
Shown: 68 bpm
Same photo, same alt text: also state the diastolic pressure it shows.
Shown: 61 mmHg
